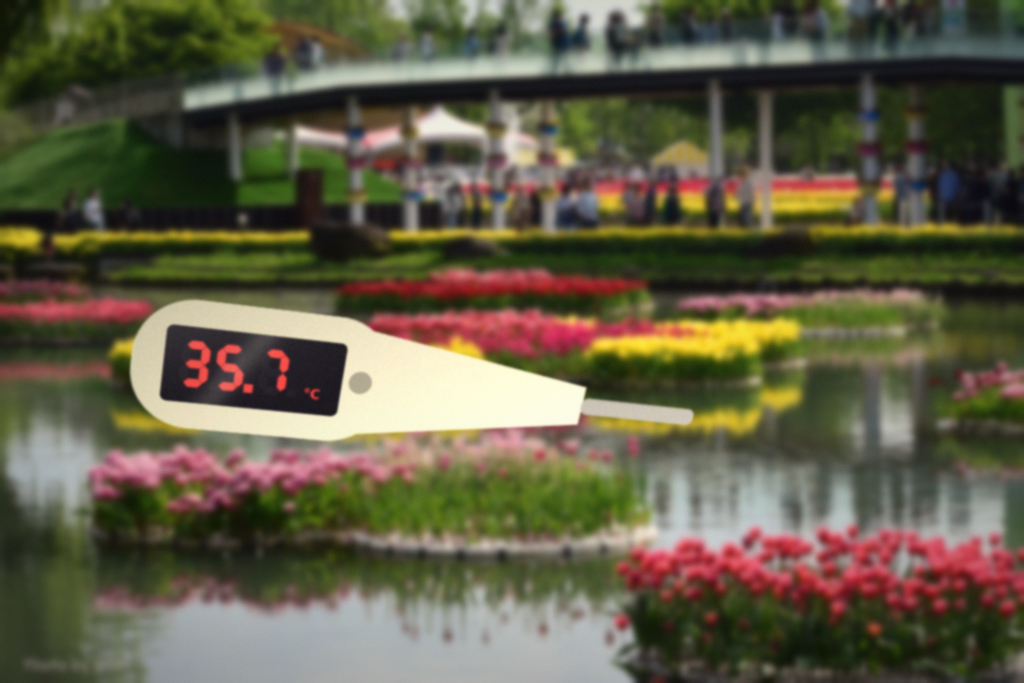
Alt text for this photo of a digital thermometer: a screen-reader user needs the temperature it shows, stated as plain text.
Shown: 35.7 °C
